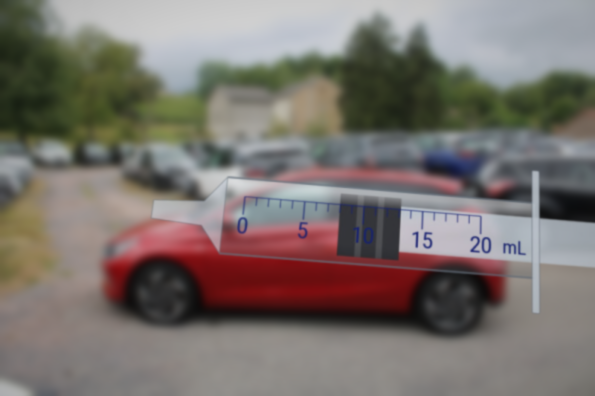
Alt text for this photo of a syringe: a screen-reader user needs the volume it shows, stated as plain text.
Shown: 8 mL
